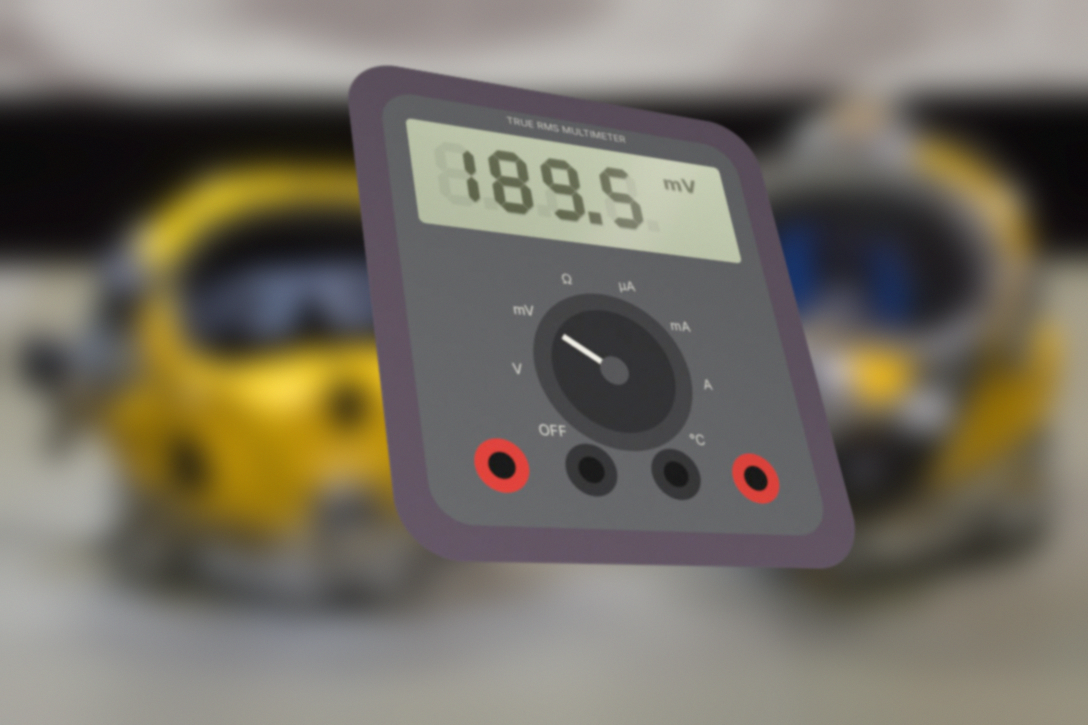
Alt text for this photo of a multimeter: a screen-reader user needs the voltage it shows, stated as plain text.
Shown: 189.5 mV
